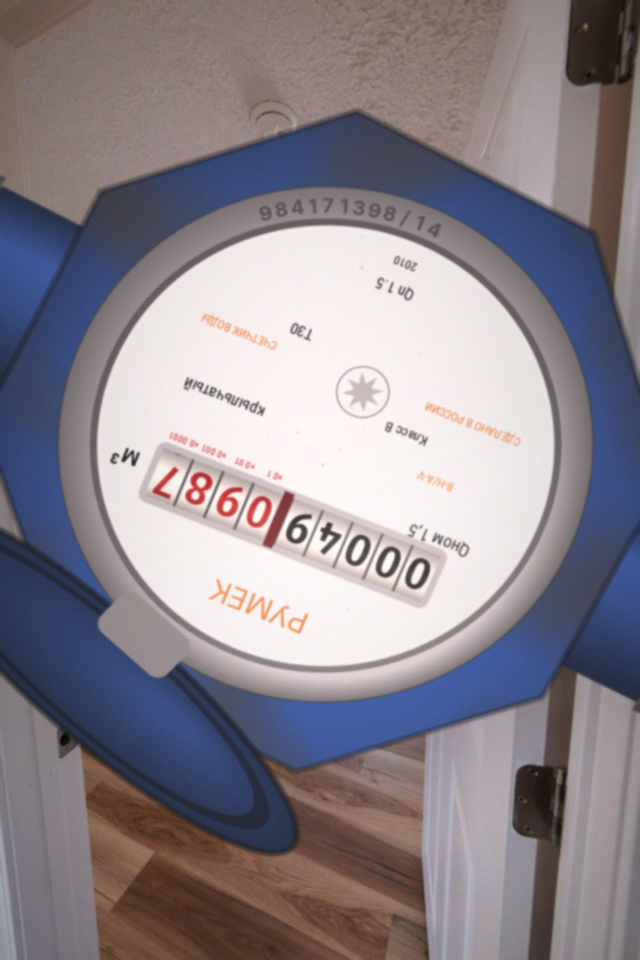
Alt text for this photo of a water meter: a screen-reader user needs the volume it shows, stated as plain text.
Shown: 49.0987 m³
